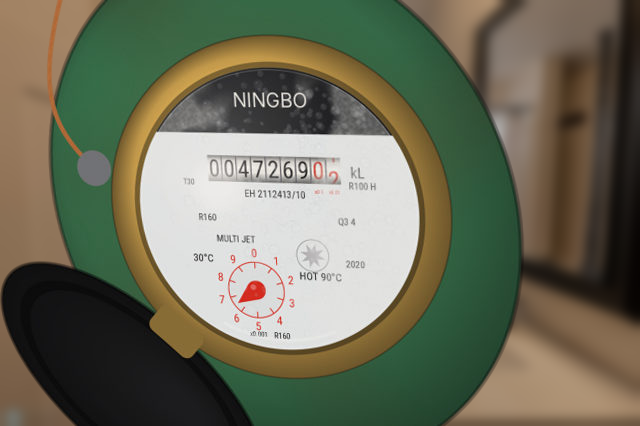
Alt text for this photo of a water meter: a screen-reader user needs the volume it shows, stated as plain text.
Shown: 47269.016 kL
